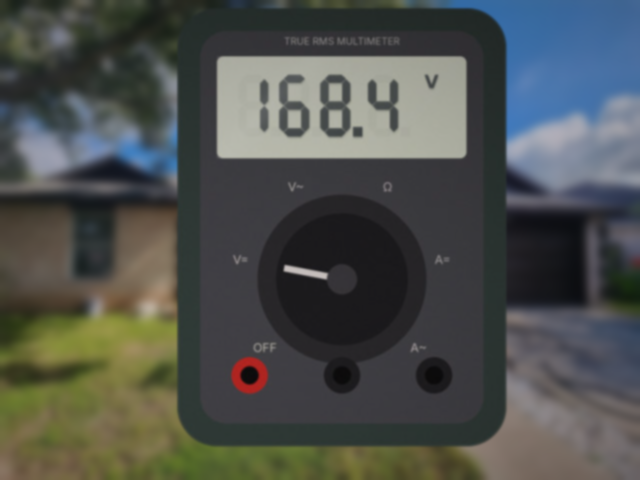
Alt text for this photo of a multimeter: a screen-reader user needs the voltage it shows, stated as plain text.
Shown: 168.4 V
